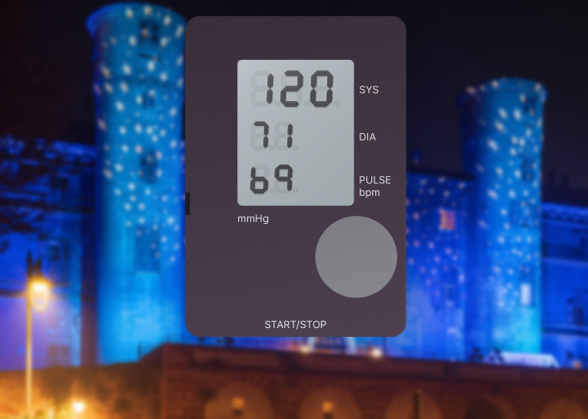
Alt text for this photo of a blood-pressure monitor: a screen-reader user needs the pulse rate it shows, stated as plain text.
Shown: 69 bpm
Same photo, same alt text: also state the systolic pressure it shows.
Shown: 120 mmHg
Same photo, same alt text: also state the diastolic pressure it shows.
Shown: 71 mmHg
